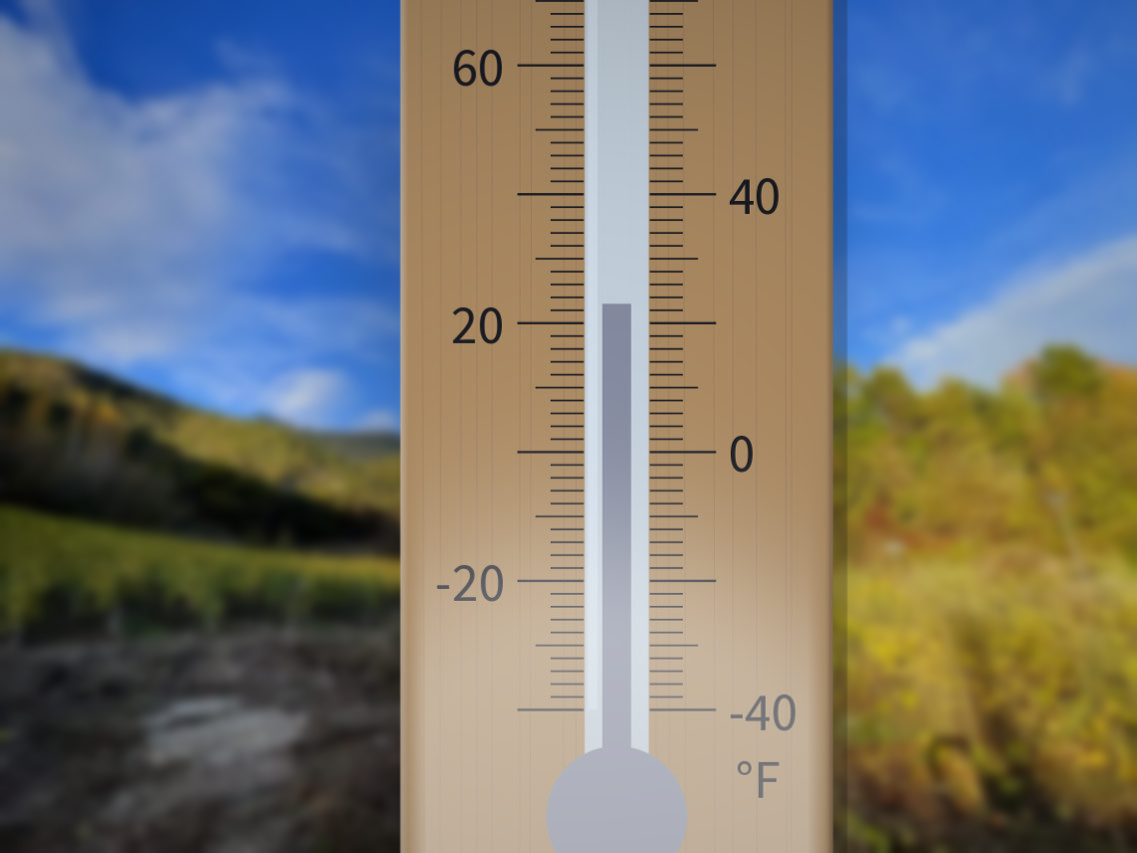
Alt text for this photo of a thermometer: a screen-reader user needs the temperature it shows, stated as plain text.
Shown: 23 °F
